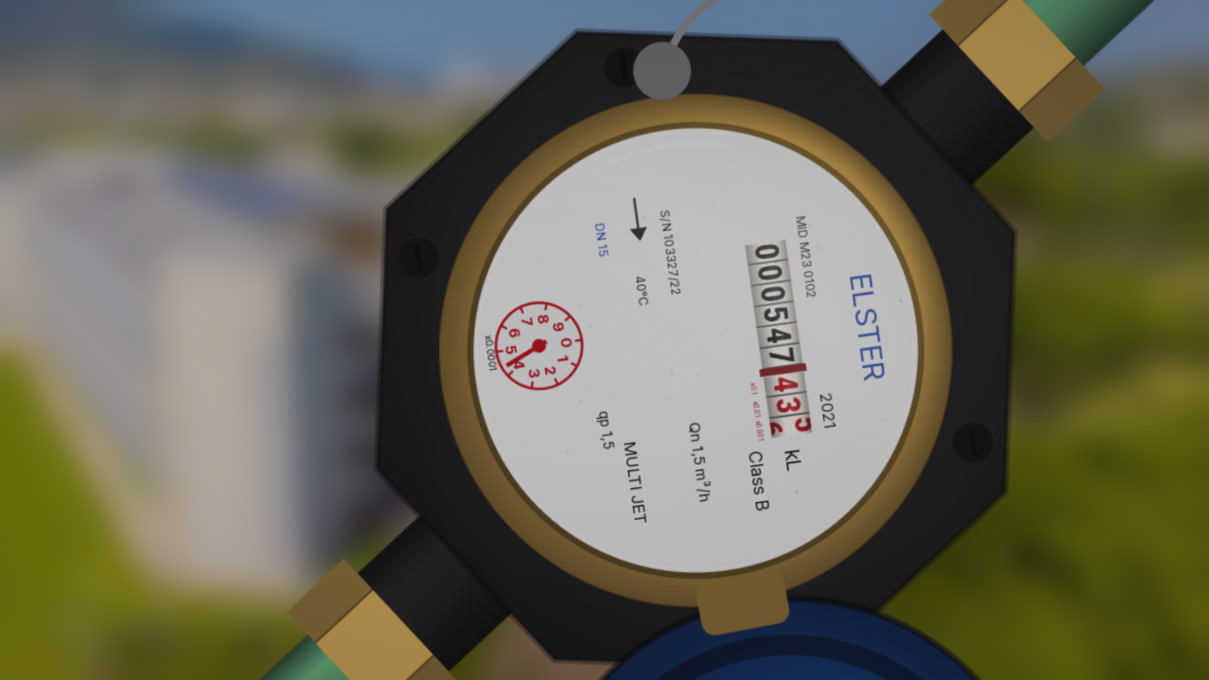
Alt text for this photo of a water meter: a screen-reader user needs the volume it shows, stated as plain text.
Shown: 547.4354 kL
